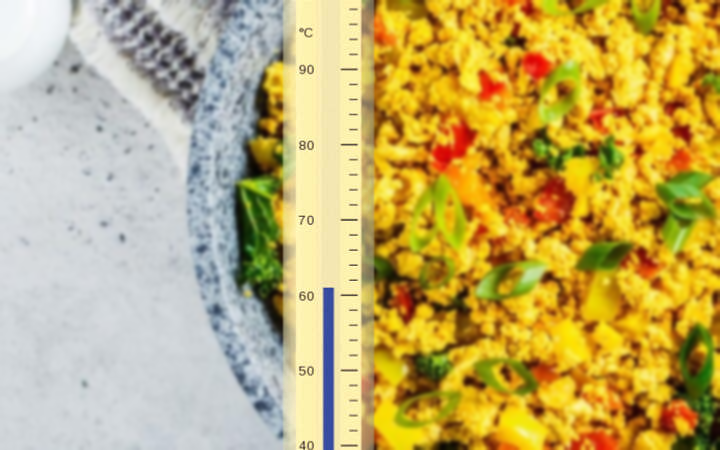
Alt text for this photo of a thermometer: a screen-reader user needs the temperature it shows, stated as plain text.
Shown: 61 °C
